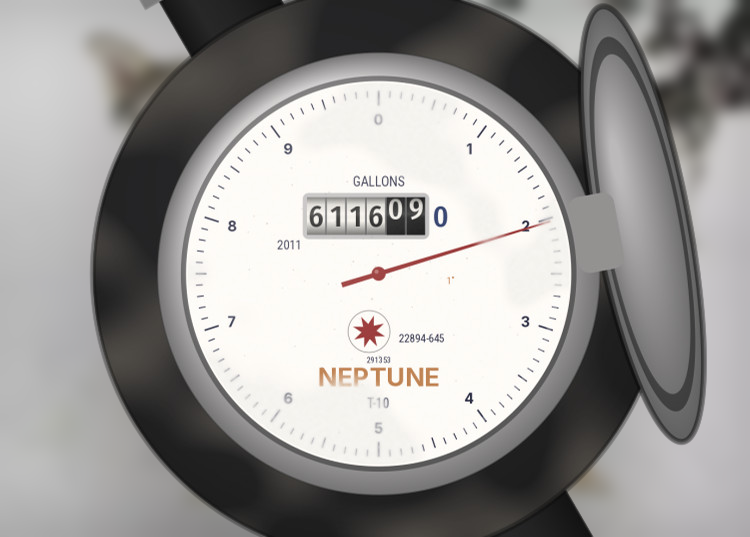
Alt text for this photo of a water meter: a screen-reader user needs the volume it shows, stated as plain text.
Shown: 6116092.0 gal
